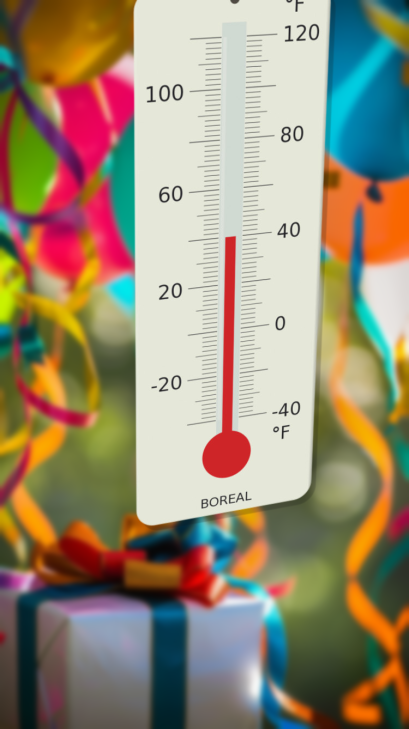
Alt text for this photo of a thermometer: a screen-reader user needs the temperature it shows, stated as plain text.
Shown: 40 °F
